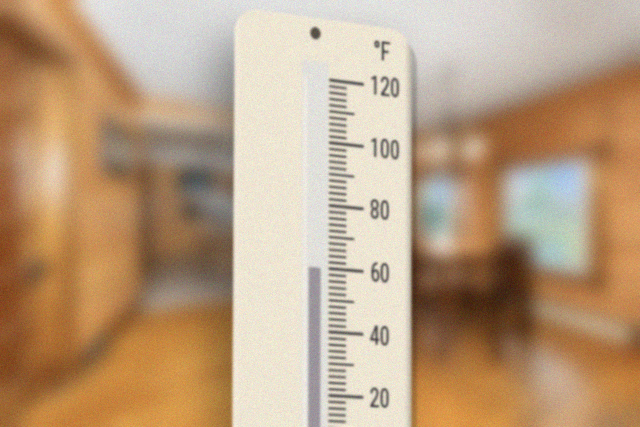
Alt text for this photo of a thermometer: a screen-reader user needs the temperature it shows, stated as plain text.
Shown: 60 °F
